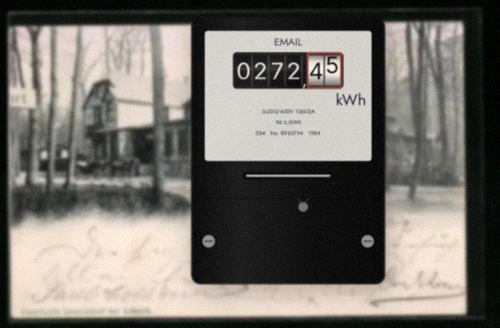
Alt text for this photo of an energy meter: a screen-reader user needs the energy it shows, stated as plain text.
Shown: 272.45 kWh
